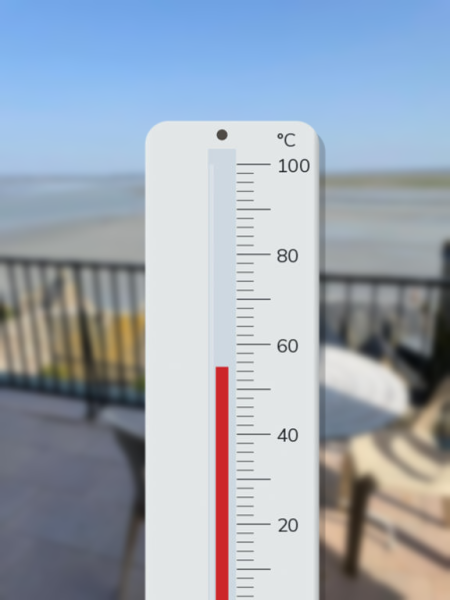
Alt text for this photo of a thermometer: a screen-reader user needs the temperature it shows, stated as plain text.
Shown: 55 °C
